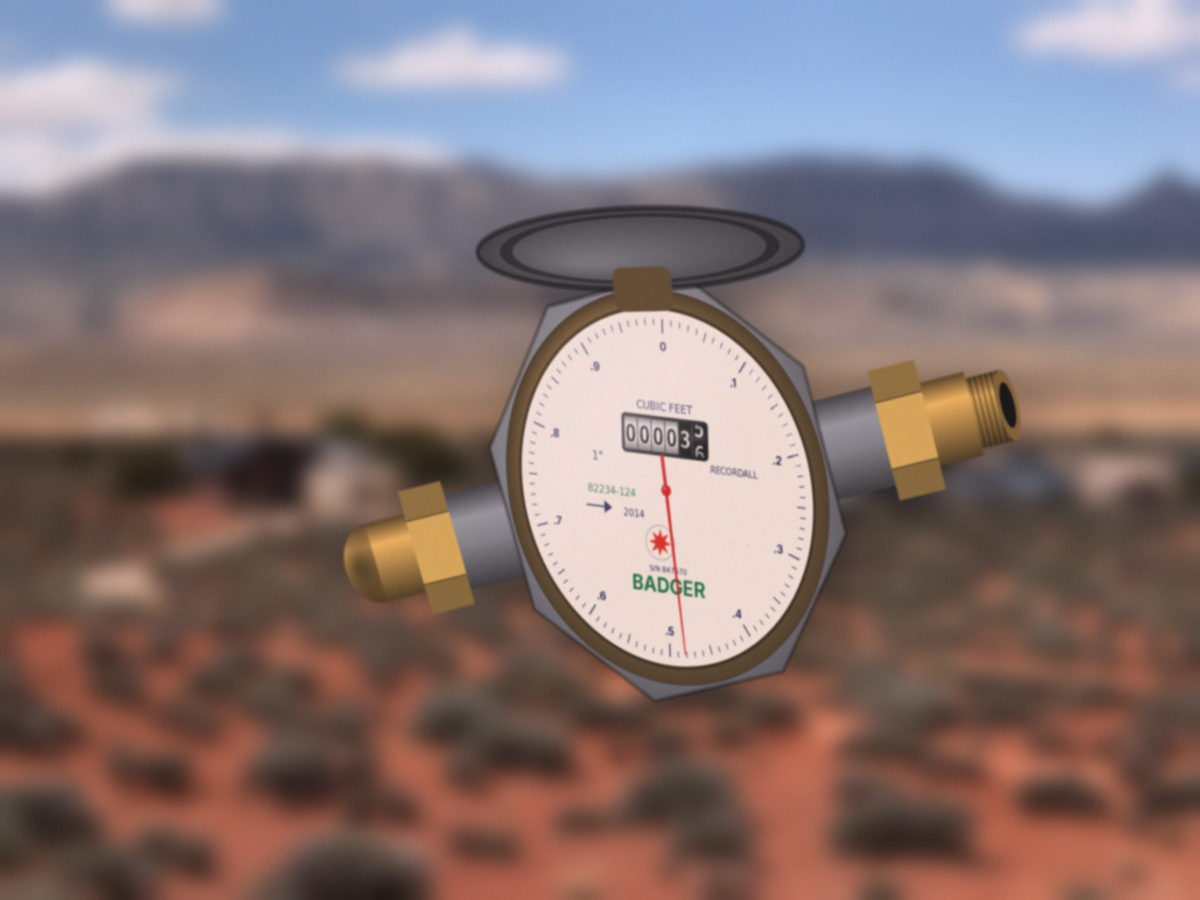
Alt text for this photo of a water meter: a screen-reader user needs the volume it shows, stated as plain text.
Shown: 35.48 ft³
